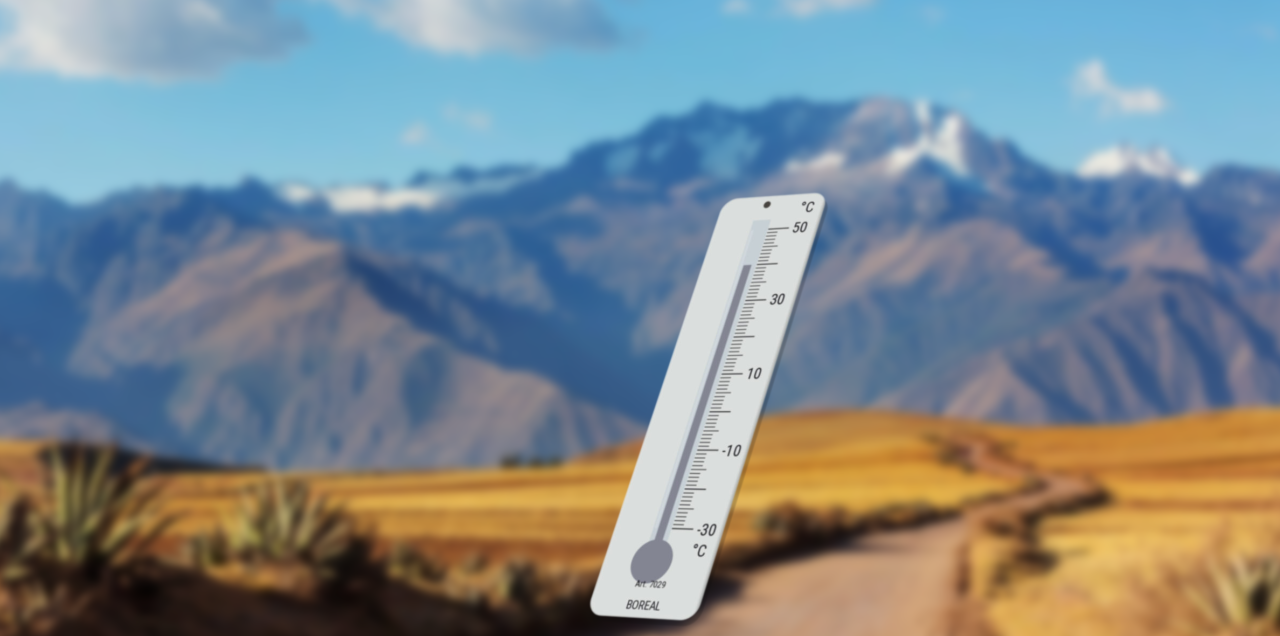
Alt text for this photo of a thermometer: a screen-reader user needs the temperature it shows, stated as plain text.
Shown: 40 °C
